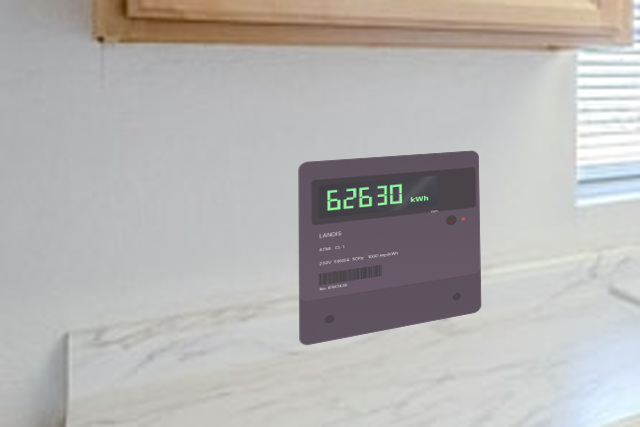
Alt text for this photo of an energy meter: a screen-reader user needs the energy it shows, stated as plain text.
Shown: 62630 kWh
